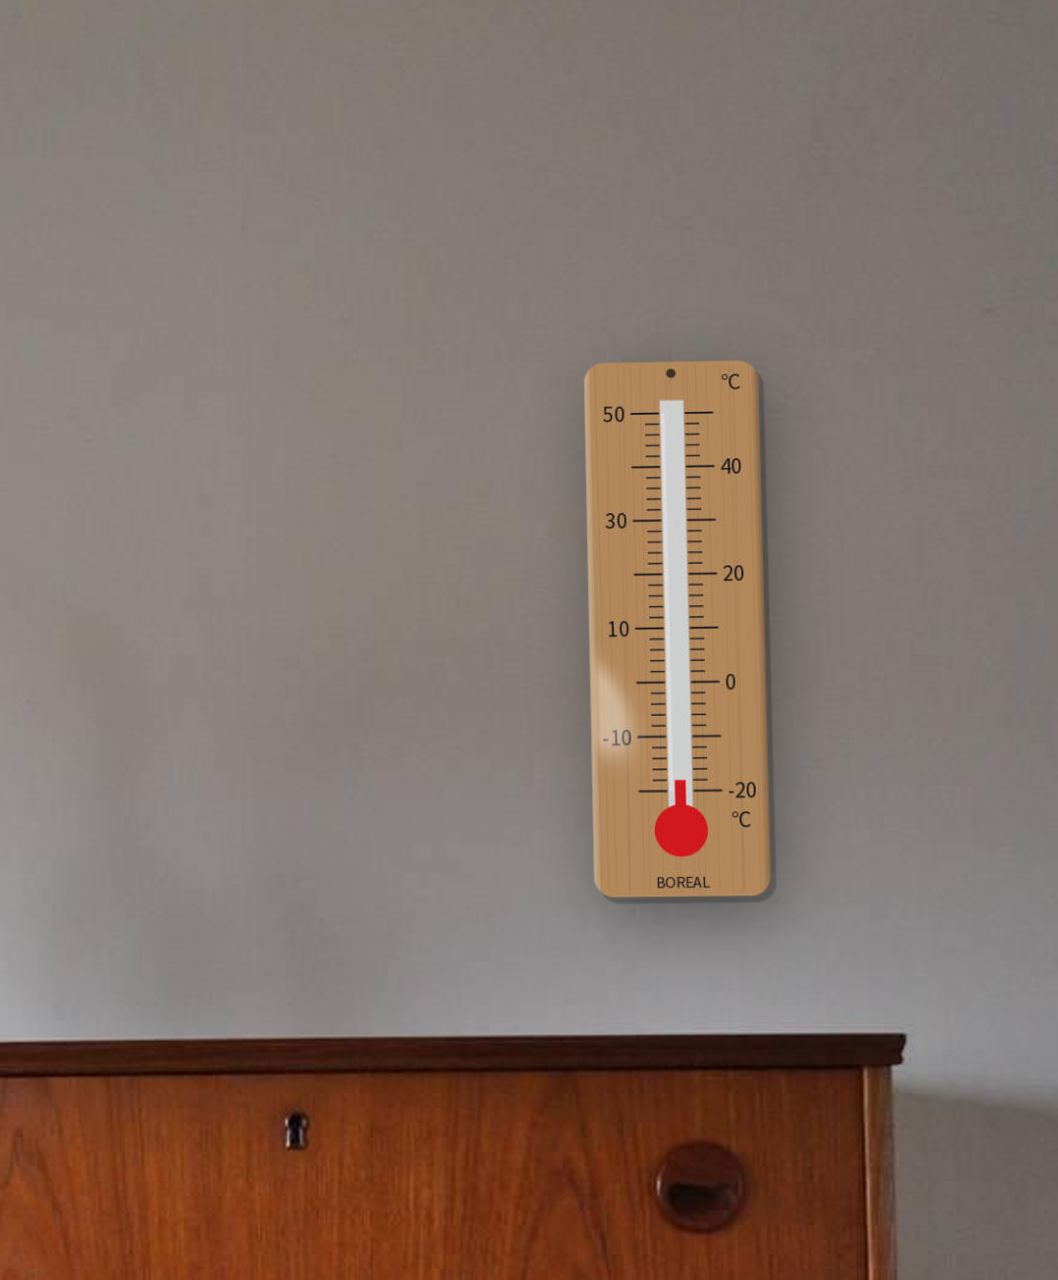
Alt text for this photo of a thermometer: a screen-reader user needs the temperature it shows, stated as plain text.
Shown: -18 °C
